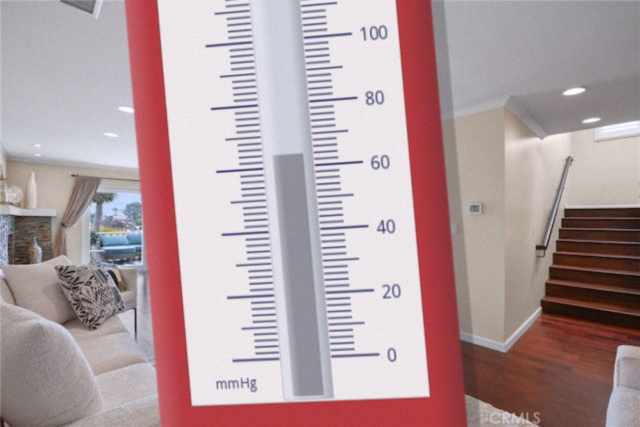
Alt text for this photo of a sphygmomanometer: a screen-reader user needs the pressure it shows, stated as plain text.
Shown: 64 mmHg
